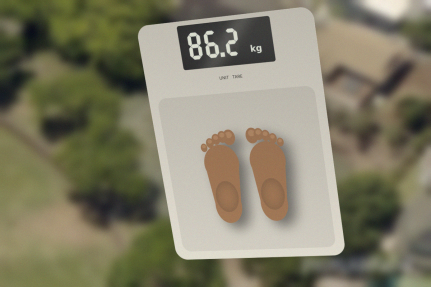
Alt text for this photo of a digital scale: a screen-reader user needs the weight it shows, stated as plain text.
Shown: 86.2 kg
